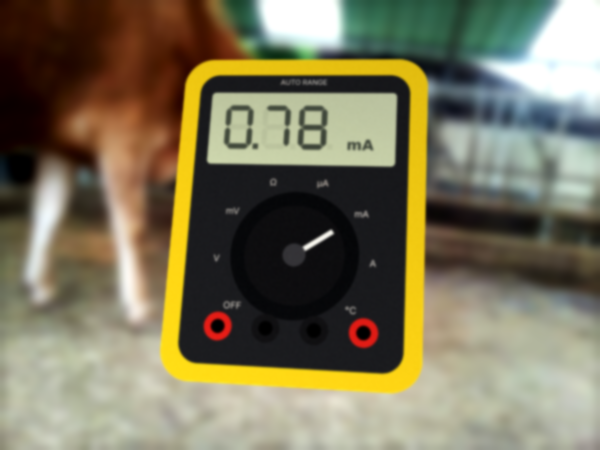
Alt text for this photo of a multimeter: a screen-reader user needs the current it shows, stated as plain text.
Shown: 0.78 mA
